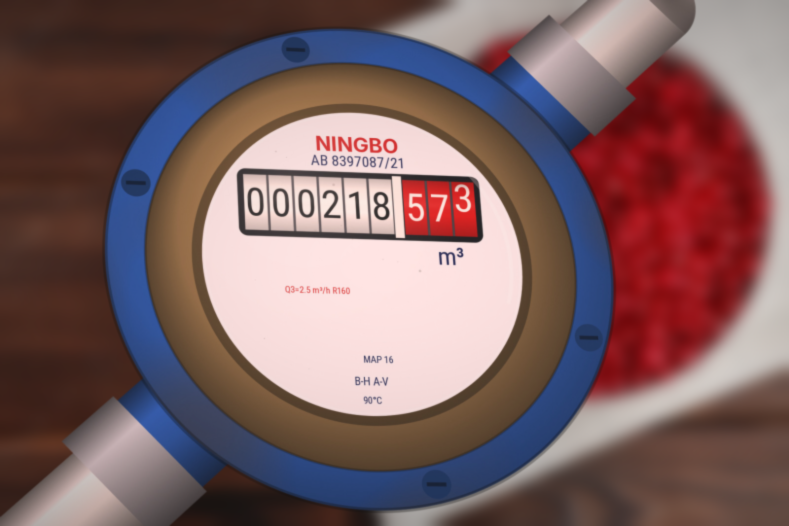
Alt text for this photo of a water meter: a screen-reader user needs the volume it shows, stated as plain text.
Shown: 218.573 m³
